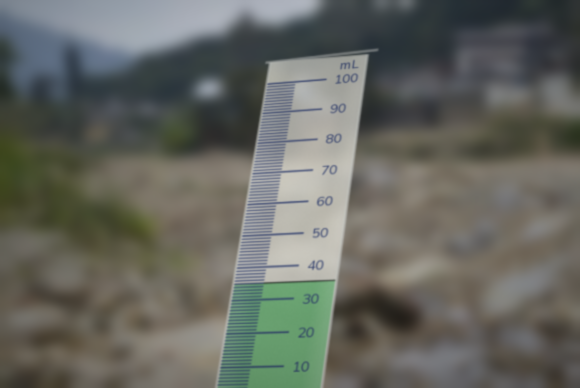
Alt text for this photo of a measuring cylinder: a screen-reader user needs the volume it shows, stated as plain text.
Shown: 35 mL
